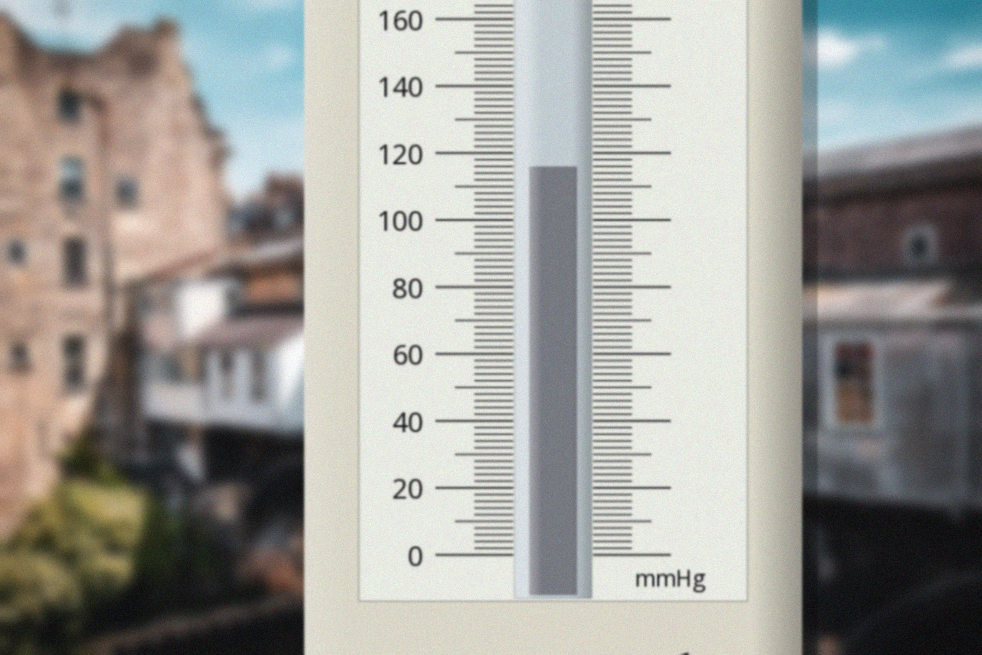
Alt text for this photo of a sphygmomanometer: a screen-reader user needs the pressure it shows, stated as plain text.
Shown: 116 mmHg
